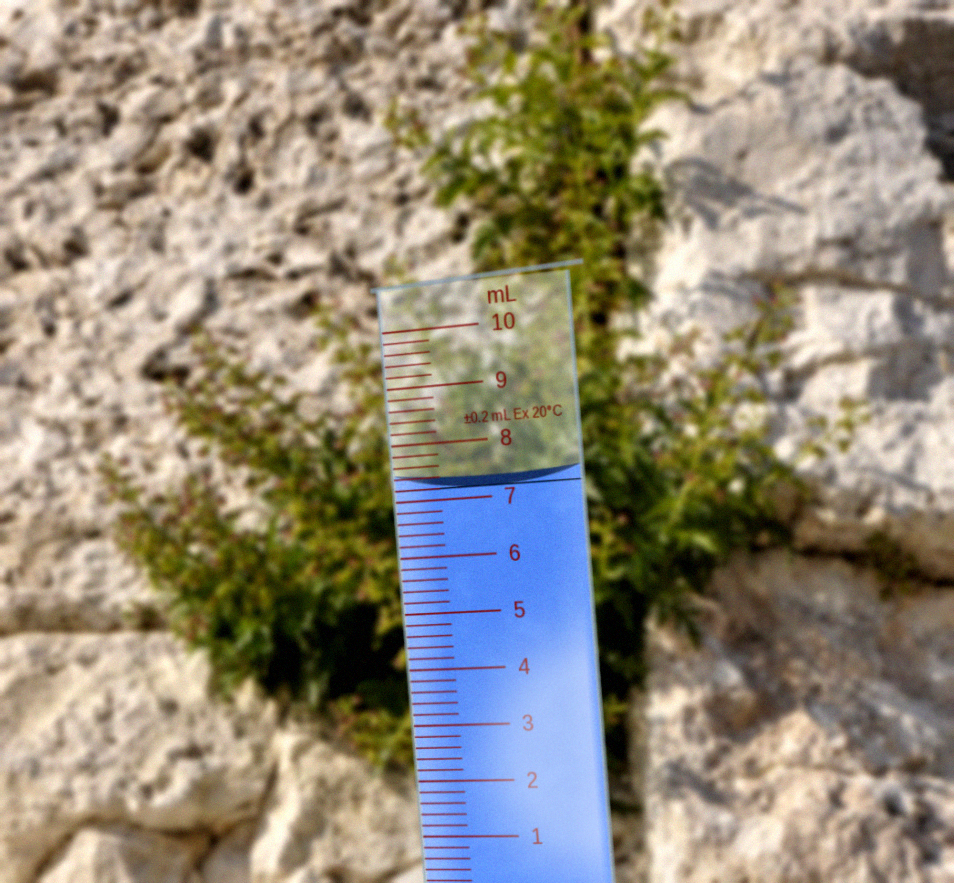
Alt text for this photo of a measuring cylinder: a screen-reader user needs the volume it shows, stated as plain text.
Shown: 7.2 mL
